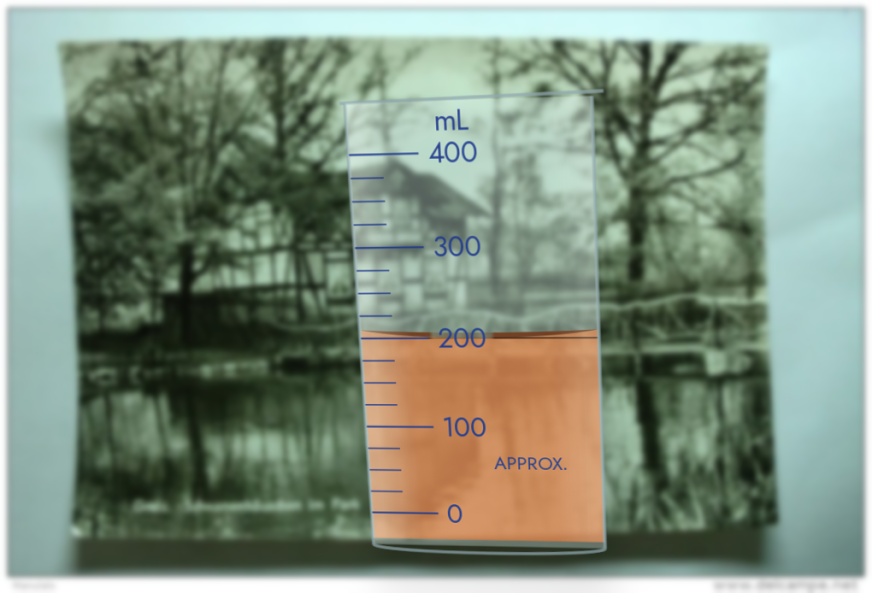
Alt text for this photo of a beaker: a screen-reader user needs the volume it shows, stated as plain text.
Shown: 200 mL
